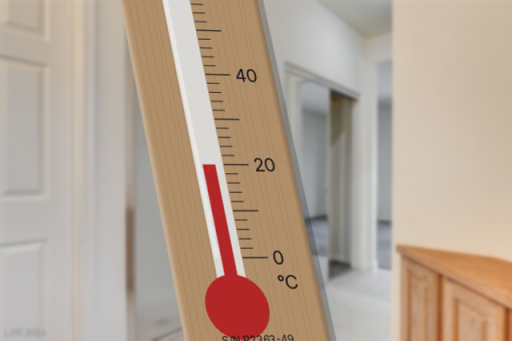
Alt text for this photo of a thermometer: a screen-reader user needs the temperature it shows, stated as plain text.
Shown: 20 °C
